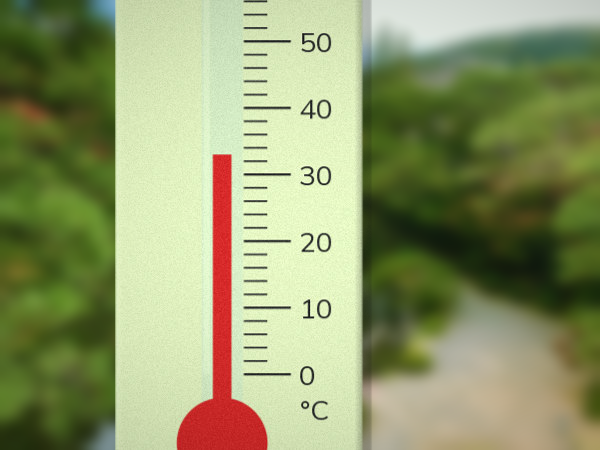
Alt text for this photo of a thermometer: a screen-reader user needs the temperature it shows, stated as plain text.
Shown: 33 °C
